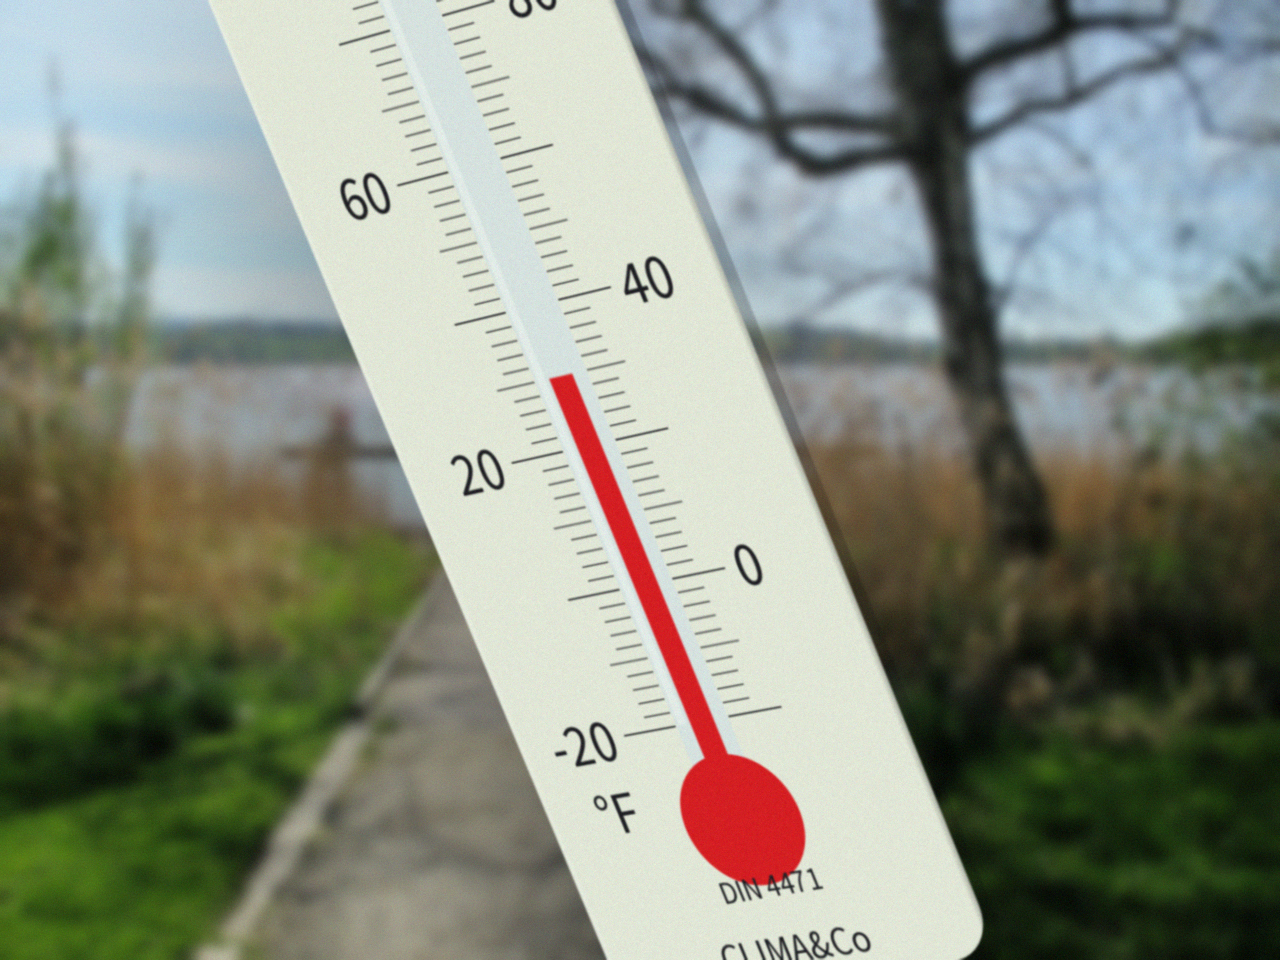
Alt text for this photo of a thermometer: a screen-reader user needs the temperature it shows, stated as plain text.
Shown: 30 °F
